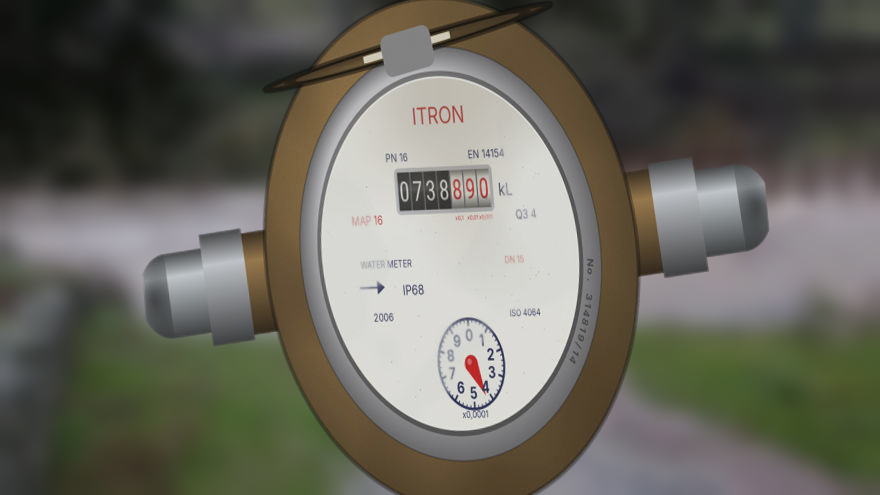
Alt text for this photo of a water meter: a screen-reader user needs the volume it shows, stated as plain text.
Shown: 738.8904 kL
